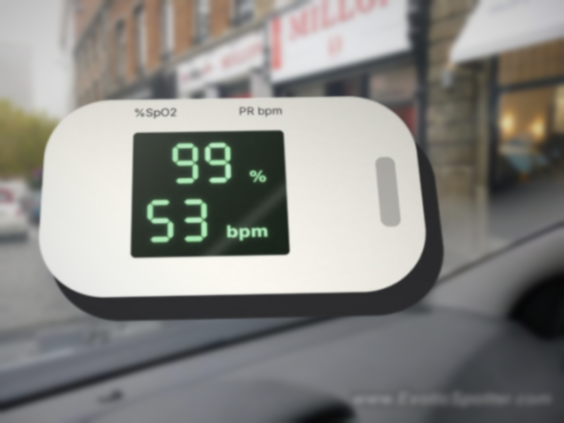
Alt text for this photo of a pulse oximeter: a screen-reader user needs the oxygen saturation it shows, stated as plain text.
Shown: 99 %
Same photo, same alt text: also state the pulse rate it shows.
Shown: 53 bpm
